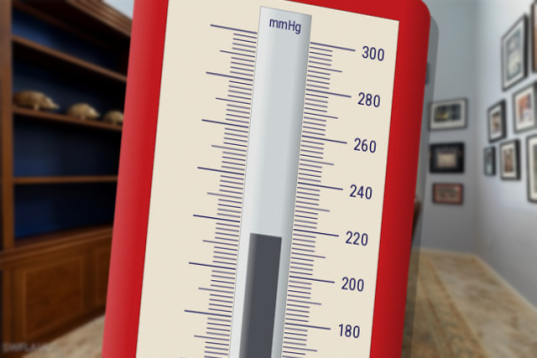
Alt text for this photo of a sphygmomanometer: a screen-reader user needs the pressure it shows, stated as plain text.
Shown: 216 mmHg
